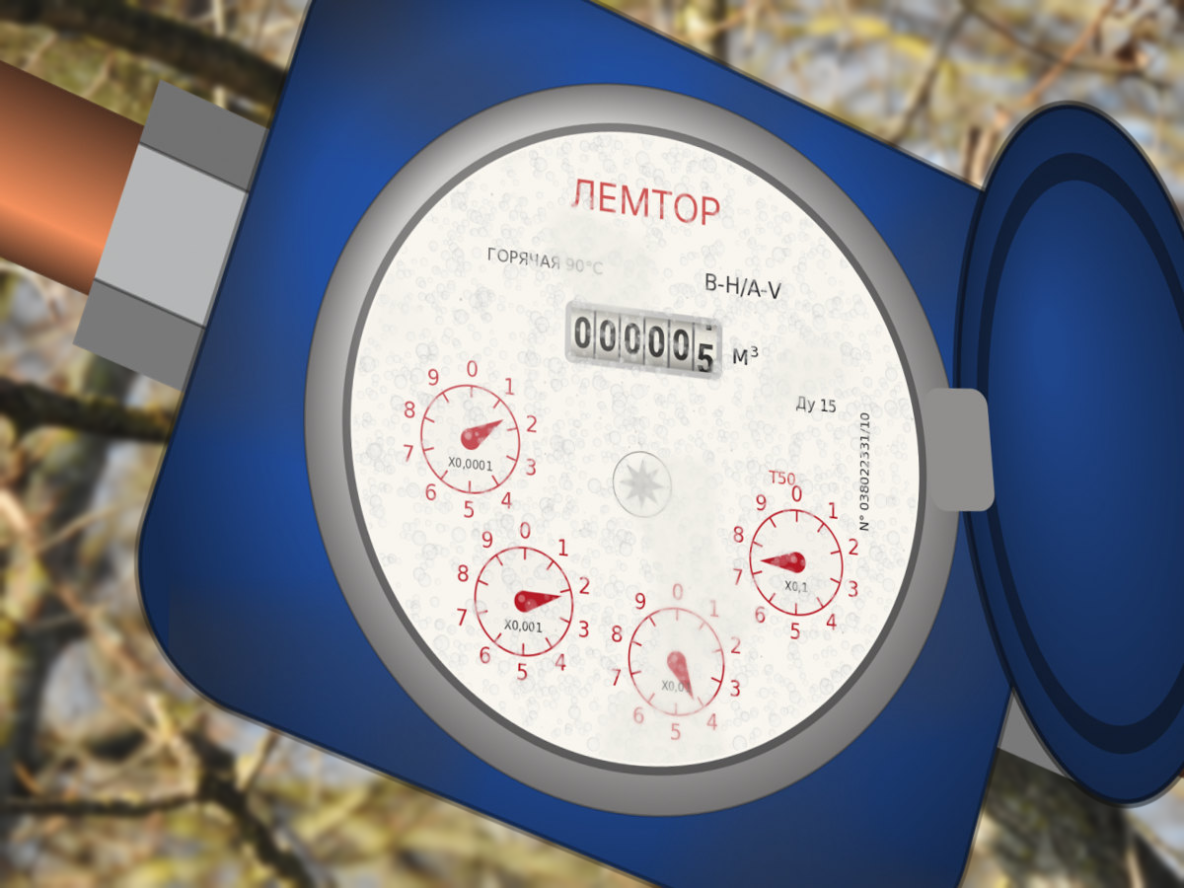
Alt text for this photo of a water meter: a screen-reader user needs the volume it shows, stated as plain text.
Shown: 4.7421 m³
